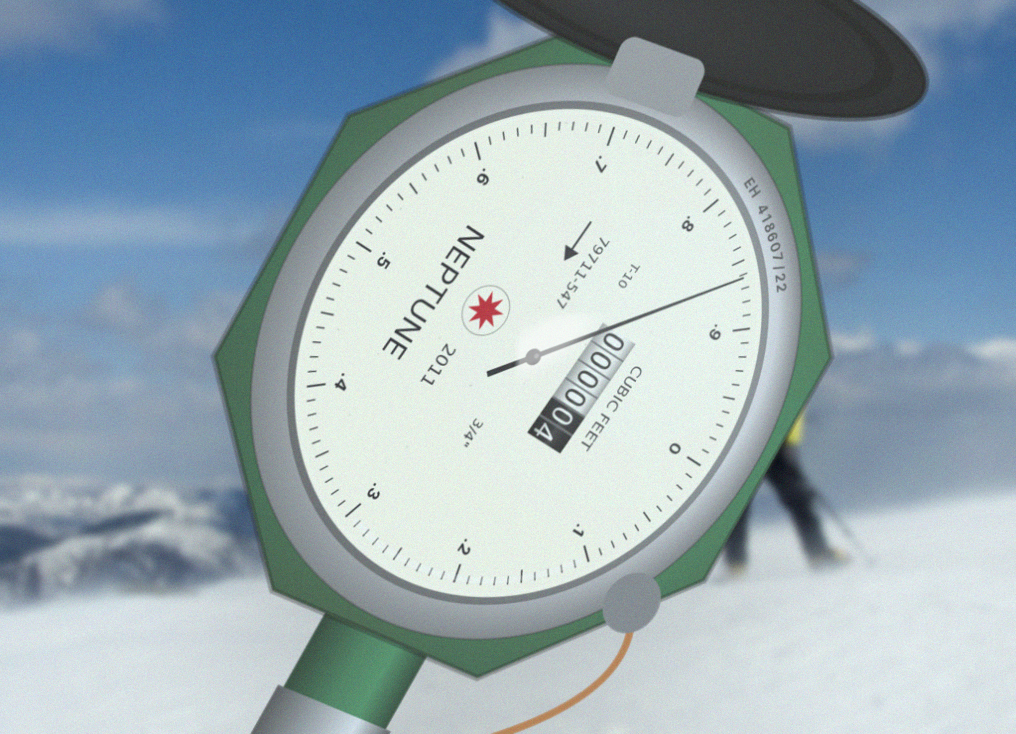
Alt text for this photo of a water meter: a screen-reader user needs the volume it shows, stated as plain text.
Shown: 3.86 ft³
